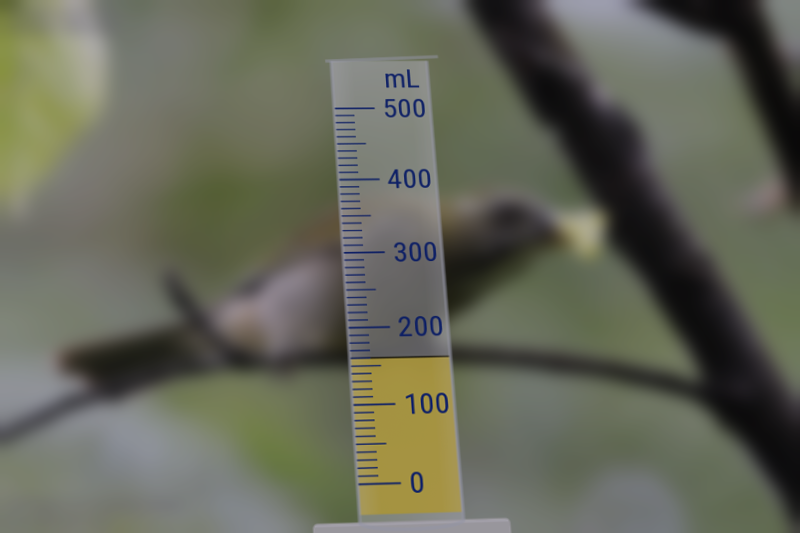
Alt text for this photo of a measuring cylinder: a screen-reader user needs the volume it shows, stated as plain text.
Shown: 160 mL
